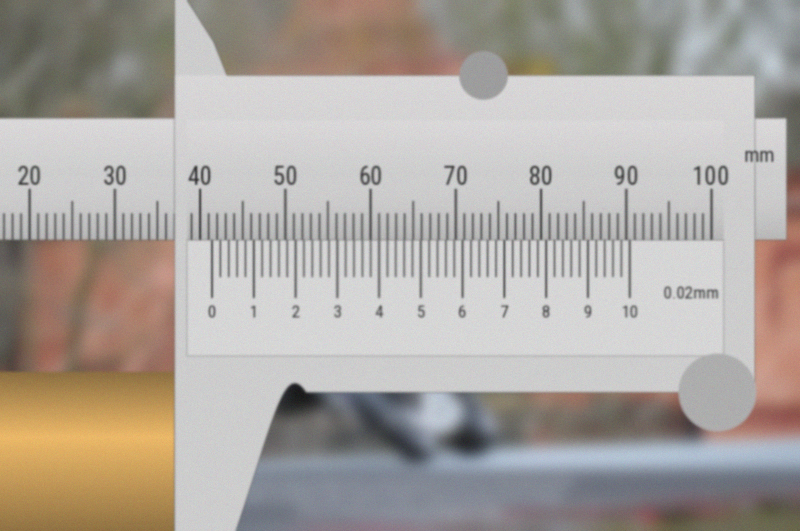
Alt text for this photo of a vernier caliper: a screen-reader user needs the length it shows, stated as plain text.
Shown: 41.4 mm
